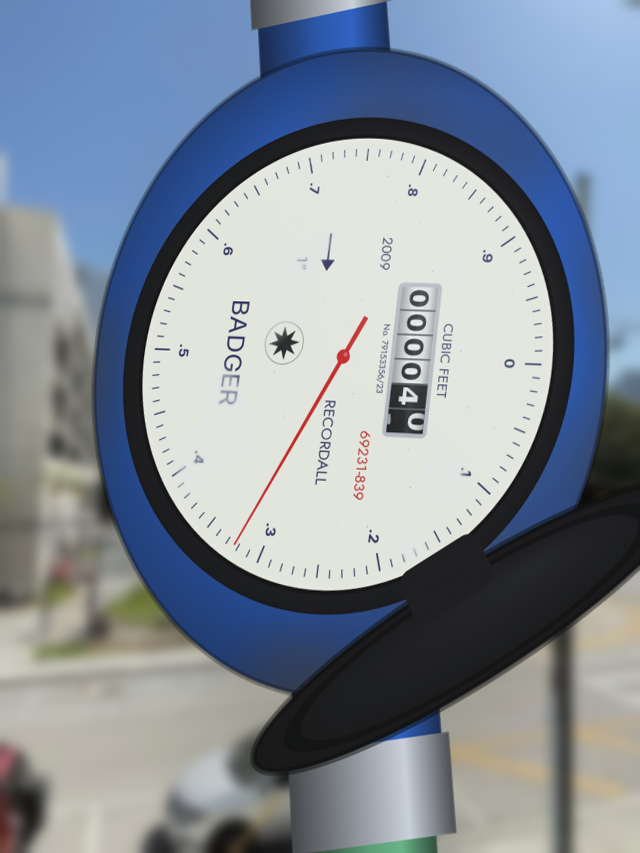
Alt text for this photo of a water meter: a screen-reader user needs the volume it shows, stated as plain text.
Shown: 40.32 ft³
